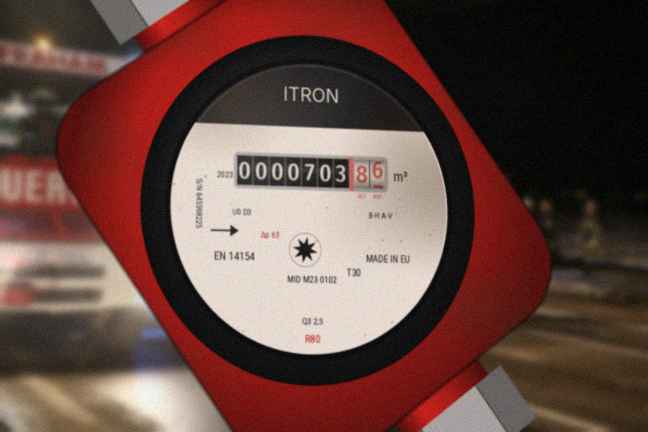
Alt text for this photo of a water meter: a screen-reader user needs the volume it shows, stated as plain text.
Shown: 703.86 m³
